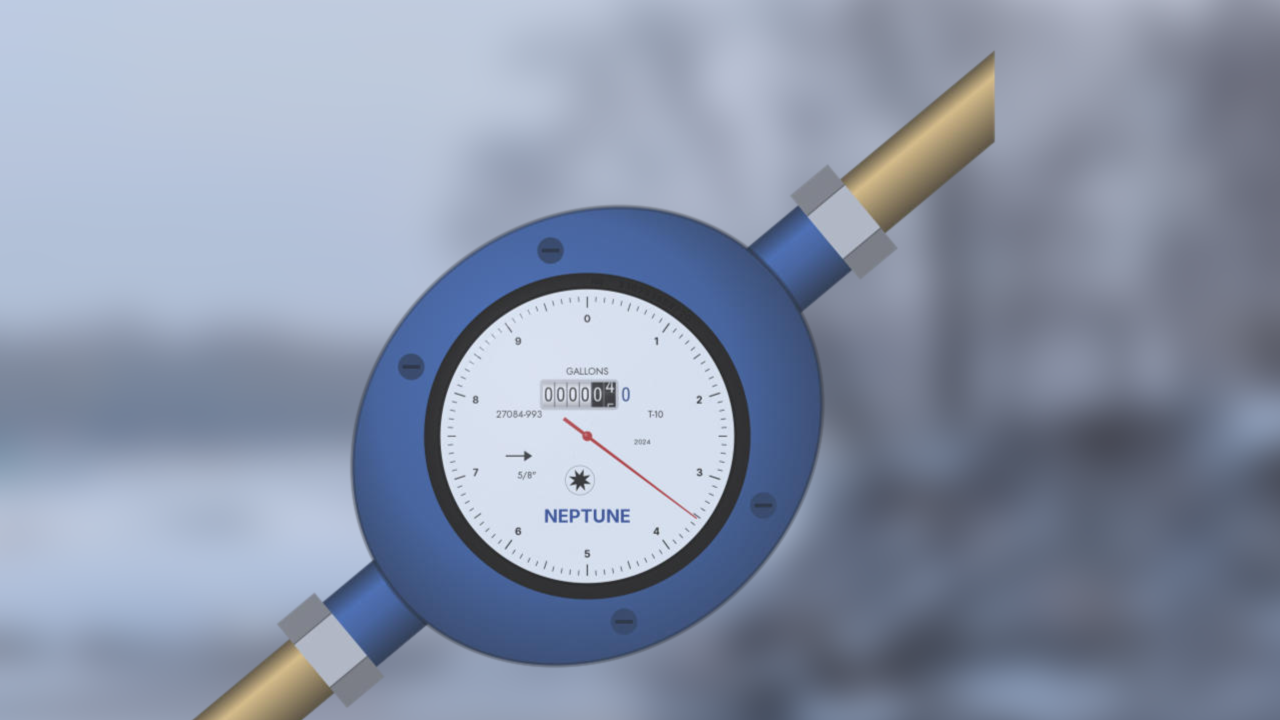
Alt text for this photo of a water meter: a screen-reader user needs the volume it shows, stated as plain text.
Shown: 43.5 gal
